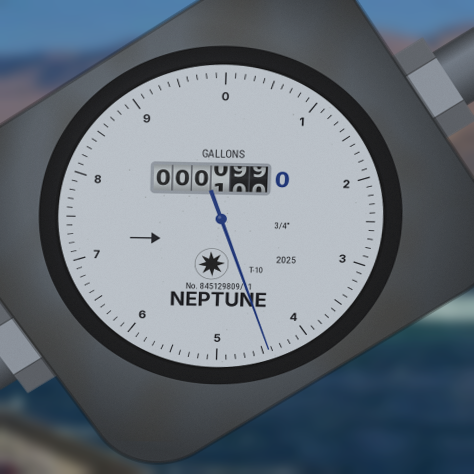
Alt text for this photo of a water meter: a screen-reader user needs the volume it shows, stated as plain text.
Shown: 994.4 gal
